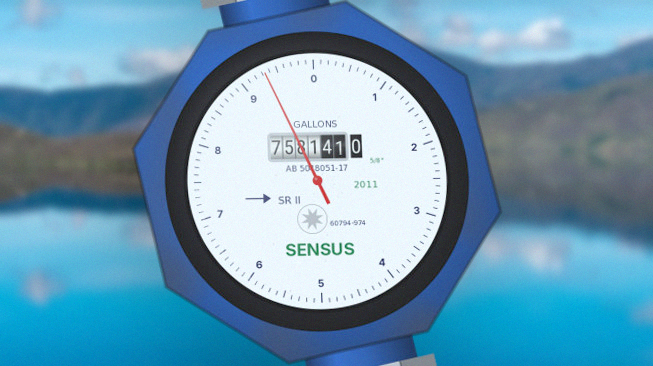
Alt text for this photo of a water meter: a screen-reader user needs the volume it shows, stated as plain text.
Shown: 7581409.3 gal
